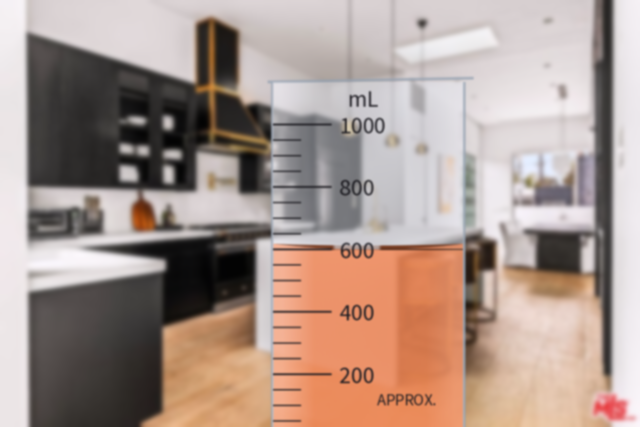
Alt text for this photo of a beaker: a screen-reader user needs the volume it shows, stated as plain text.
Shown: 600 mL
